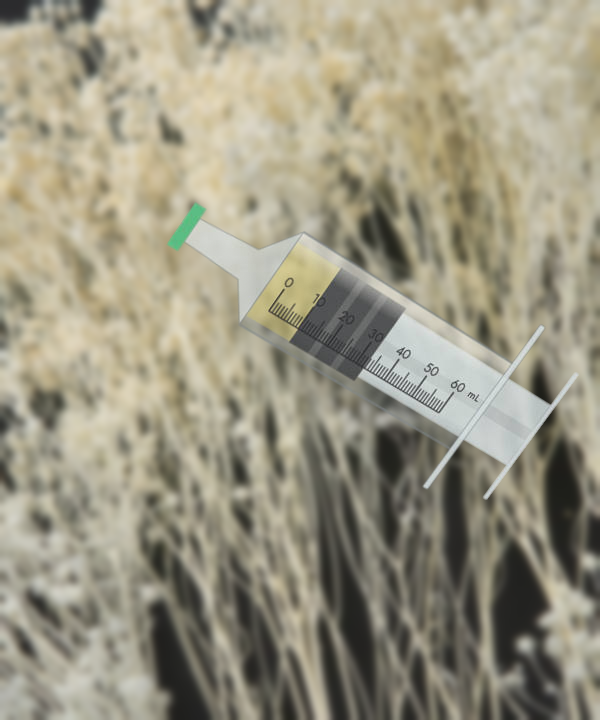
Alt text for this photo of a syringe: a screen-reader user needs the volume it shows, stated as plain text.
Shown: 10 mL
